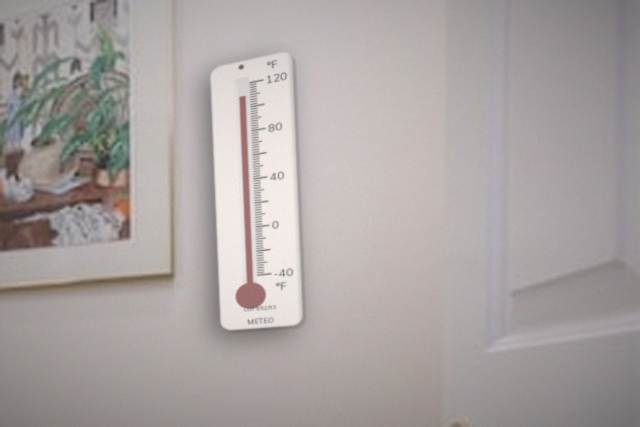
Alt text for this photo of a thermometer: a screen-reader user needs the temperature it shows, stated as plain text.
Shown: 110 °F
